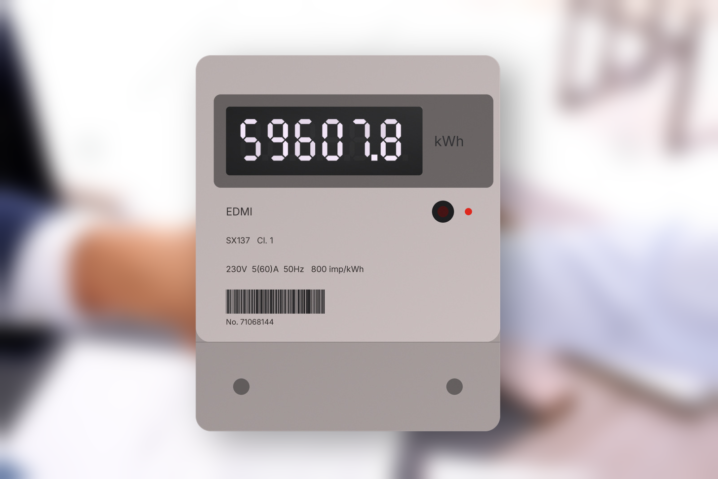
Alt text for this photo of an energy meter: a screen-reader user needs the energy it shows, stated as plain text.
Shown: 59607.8 kWh
